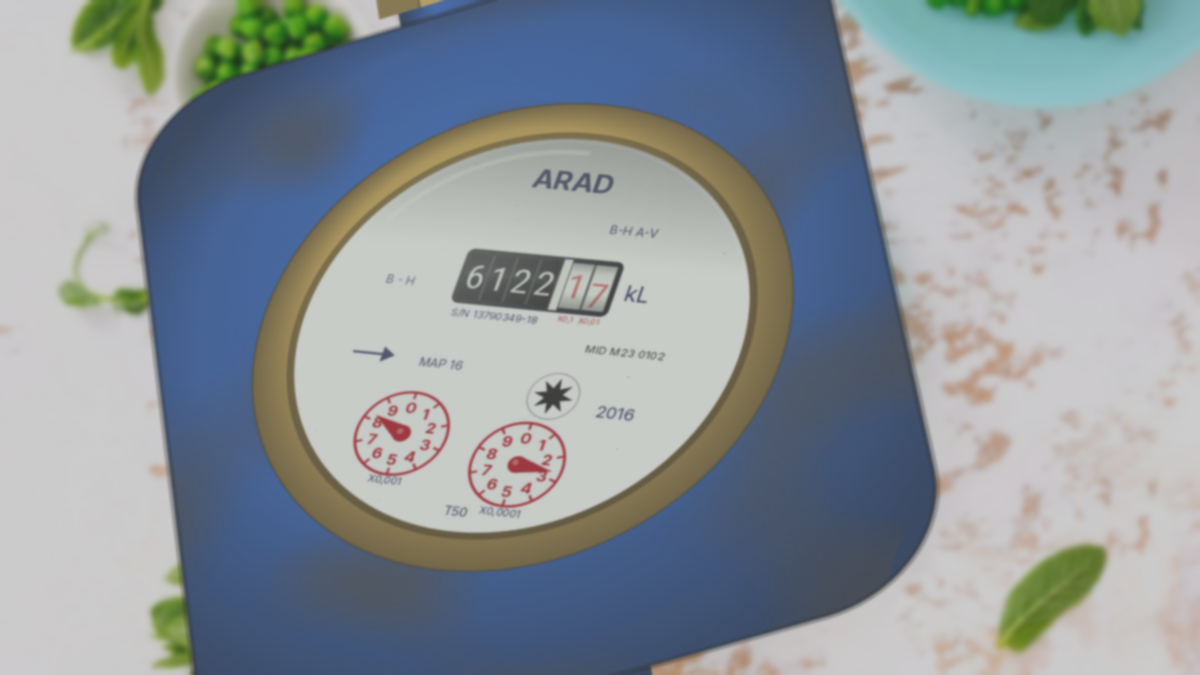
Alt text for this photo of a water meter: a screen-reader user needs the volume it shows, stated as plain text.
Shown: 6122.1682 kL
